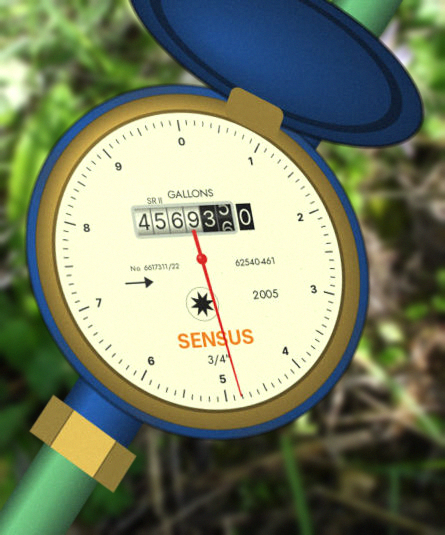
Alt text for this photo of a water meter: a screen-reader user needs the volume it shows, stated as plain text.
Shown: 4569354.8 gal
